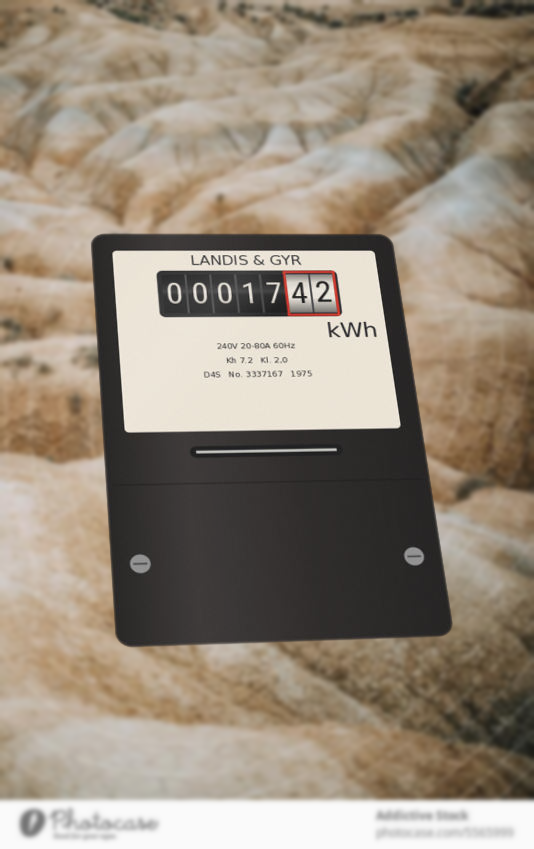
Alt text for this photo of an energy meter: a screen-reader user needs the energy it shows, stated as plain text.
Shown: 17.42 kWh
